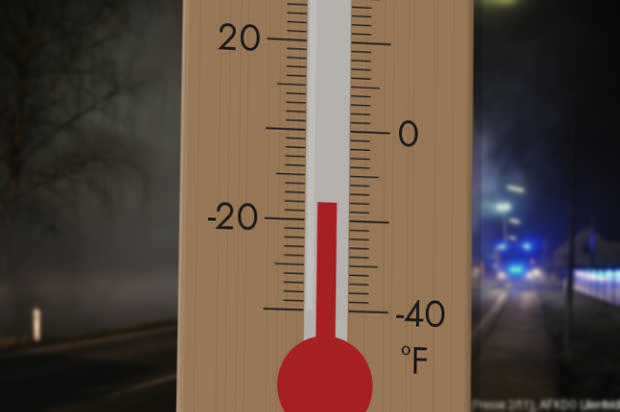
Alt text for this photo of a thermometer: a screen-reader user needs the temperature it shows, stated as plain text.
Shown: -16 °F
